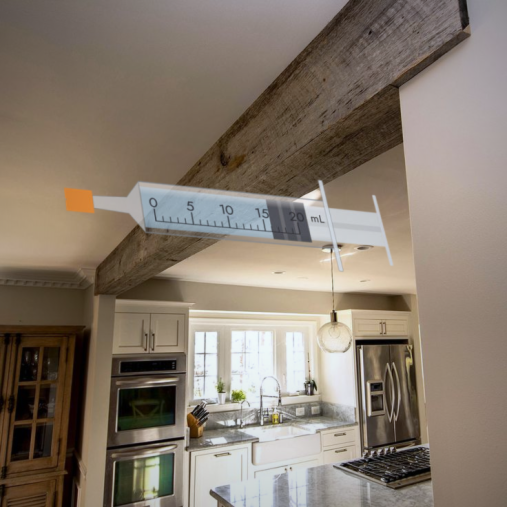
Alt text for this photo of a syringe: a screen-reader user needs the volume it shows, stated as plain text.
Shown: 16 mL
